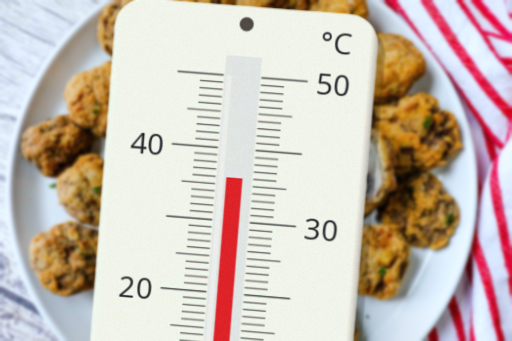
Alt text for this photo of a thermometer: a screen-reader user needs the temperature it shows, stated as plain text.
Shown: 36 °C
